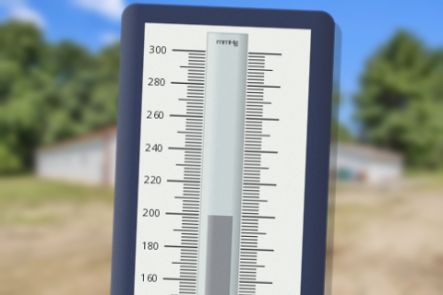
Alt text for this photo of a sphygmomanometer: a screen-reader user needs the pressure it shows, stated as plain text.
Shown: 200 mmHg
